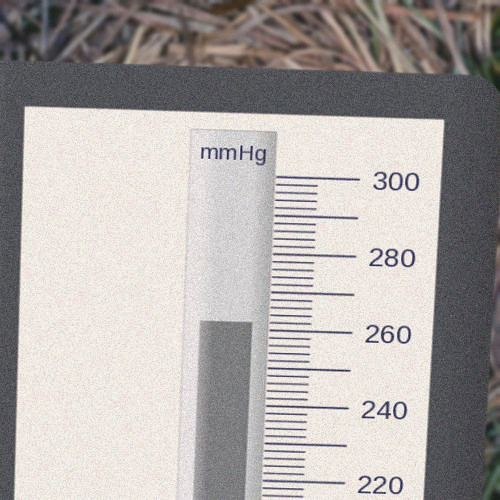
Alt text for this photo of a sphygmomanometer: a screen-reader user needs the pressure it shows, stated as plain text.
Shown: 262 mmHg
